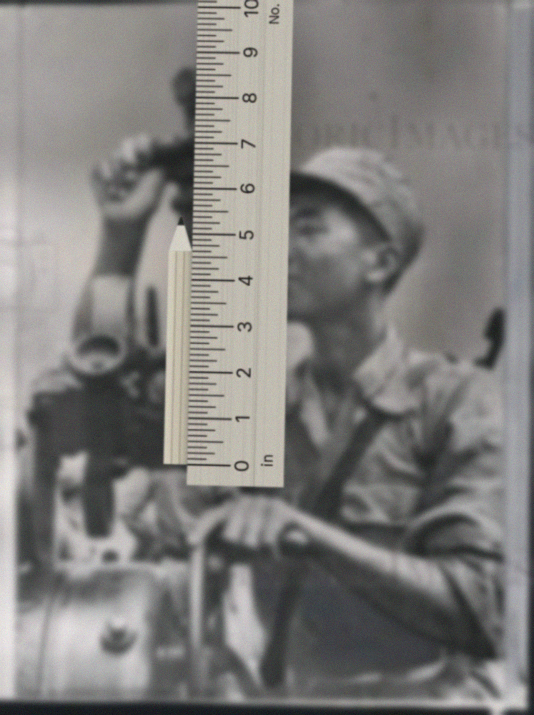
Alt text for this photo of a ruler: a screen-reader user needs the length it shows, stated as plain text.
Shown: 5.375 in
